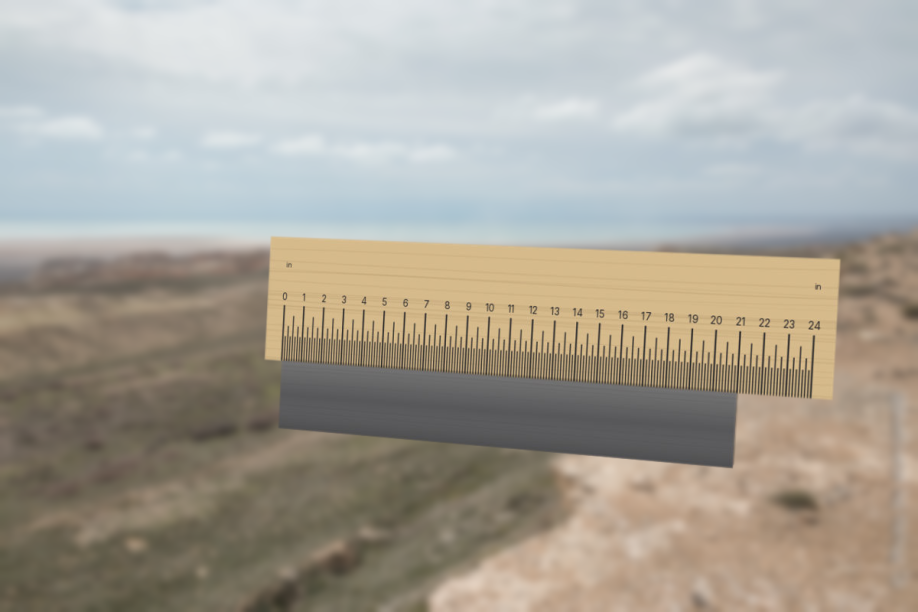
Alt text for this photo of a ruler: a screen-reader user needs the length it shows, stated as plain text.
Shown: 21 in
